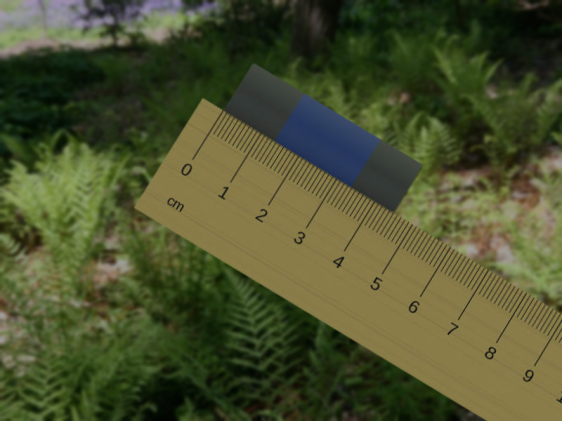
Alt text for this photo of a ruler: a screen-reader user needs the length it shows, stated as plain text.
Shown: 4.5 cm
